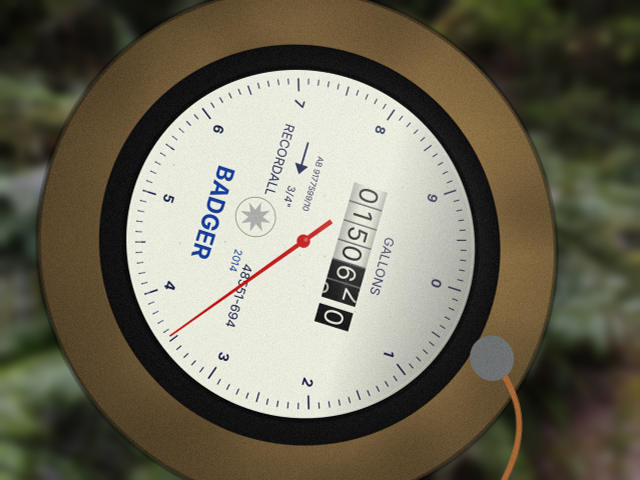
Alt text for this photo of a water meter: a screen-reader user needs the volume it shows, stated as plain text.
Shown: 150623.5 gal
